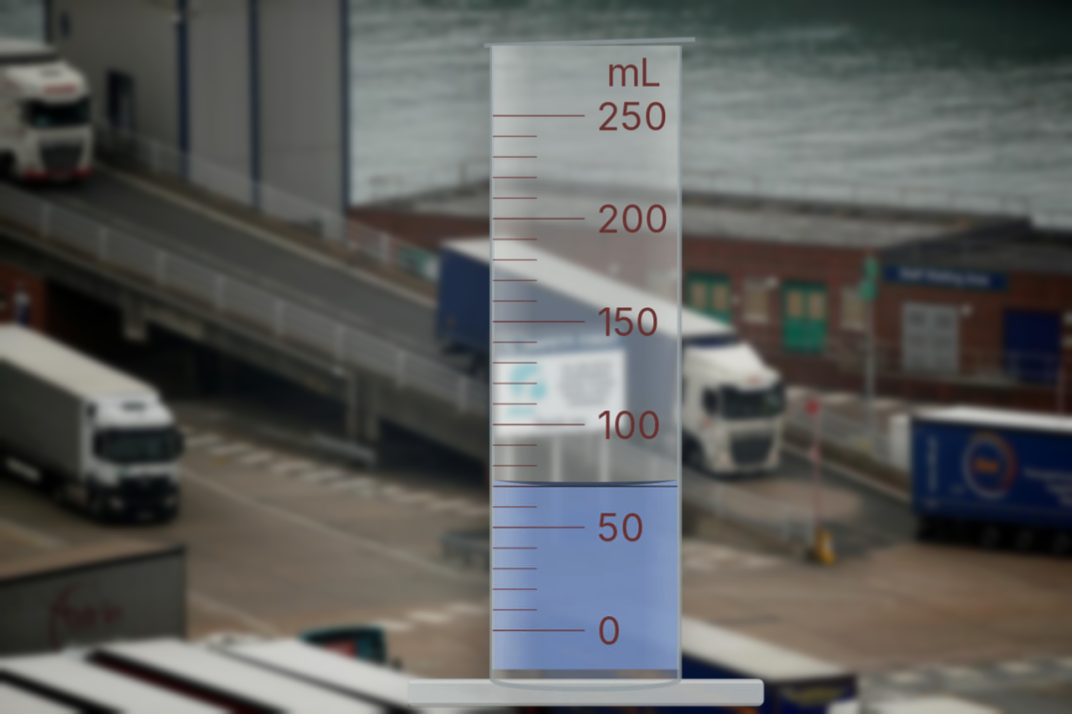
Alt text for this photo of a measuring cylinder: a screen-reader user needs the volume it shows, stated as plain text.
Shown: 70 mL
